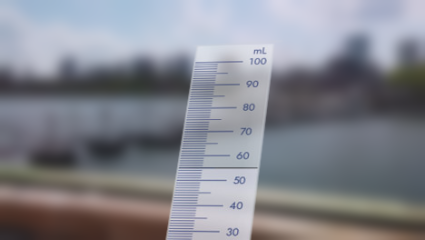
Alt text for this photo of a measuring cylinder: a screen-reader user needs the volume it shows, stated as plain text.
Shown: 55 mL
